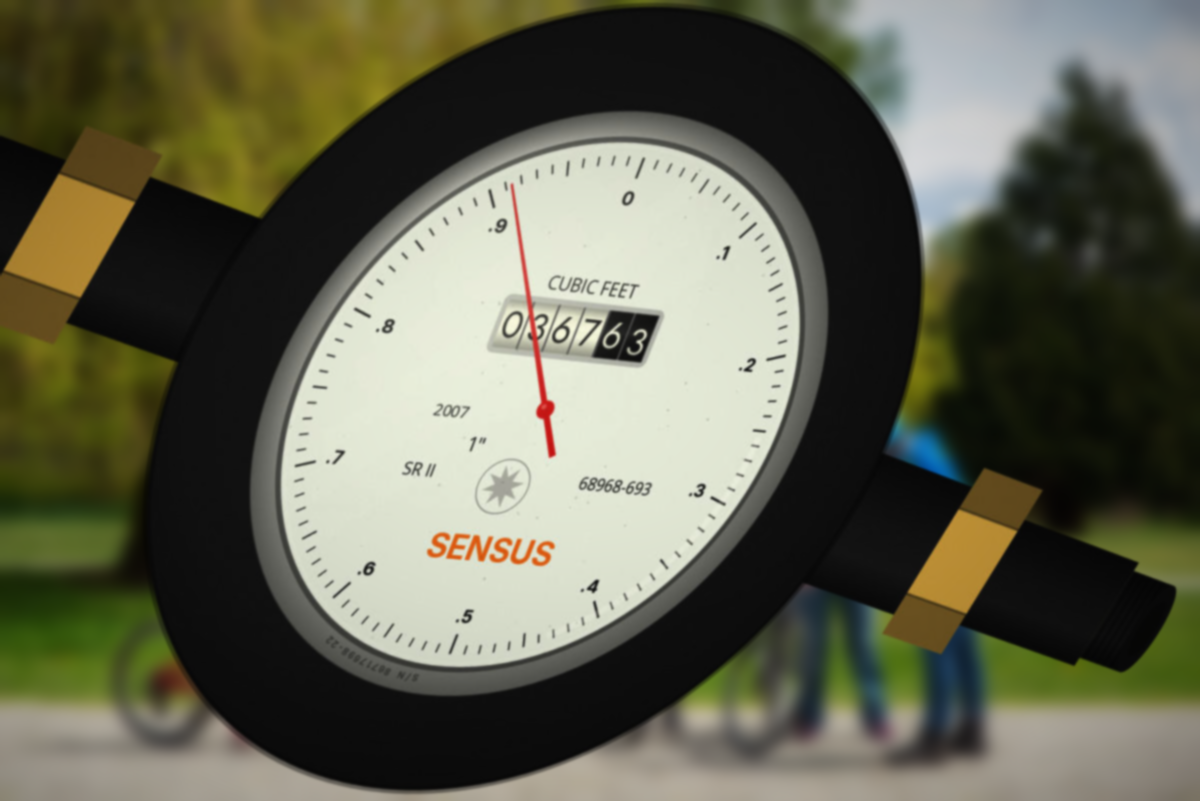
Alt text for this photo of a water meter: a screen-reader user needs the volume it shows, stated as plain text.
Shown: 36762.91 ft³
